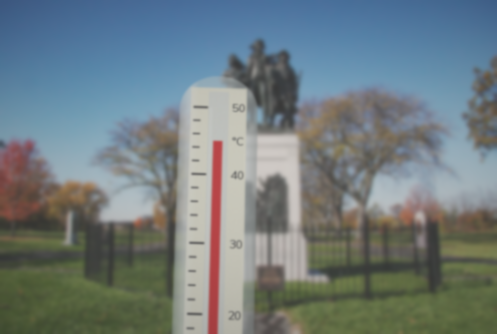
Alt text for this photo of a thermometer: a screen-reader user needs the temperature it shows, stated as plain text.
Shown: 45 °C
